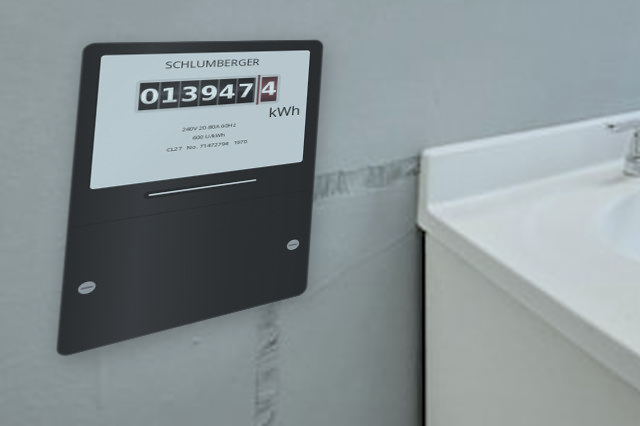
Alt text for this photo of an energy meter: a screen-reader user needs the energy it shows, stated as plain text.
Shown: 13947.4 kWh
